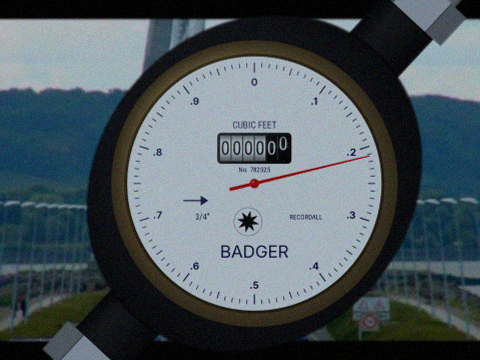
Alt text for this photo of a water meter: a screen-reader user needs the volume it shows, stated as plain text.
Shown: 0.21 ft³
